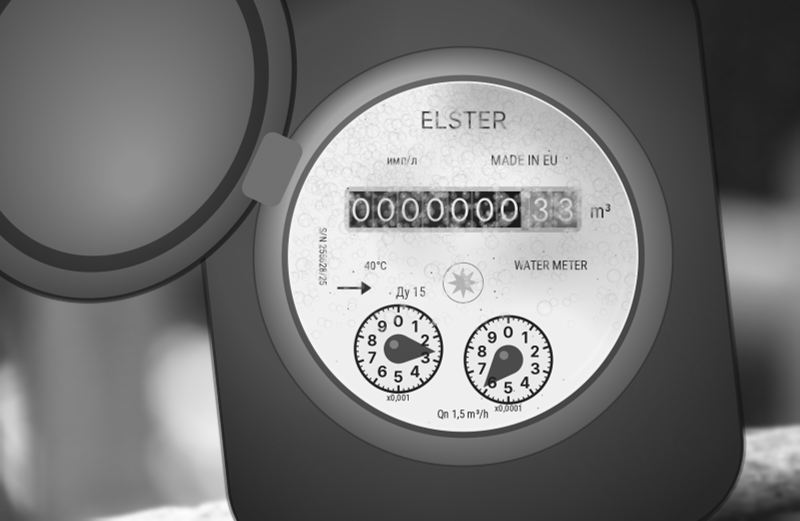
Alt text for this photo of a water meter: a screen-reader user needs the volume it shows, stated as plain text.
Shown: 0.3326 m³
